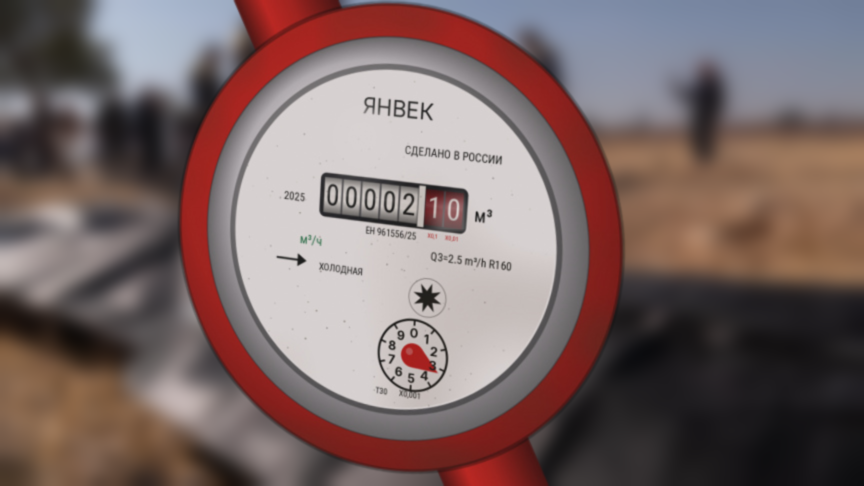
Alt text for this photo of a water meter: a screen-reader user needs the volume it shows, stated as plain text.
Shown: 2.103 m³
